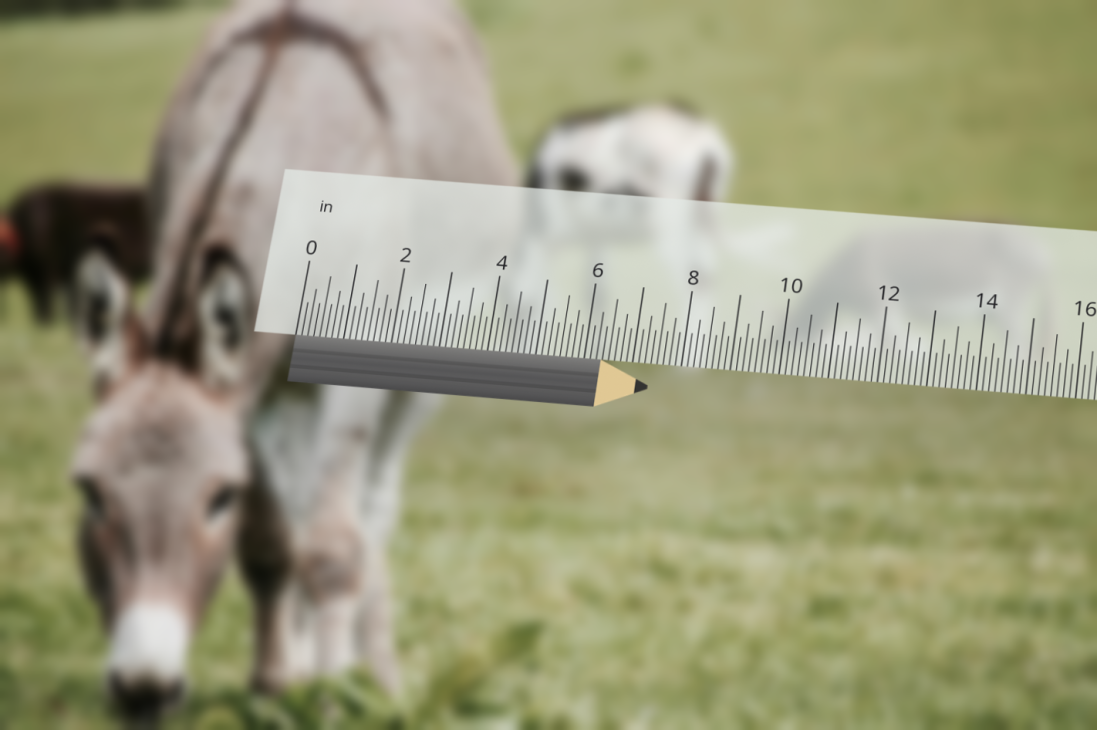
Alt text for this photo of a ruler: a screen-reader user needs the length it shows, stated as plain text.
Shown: 7.375 in
